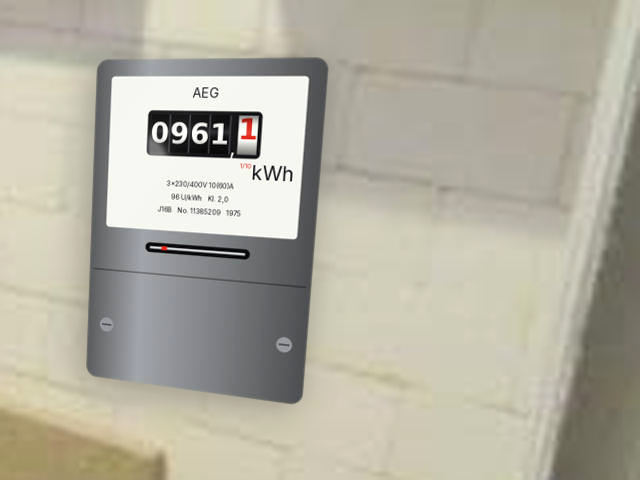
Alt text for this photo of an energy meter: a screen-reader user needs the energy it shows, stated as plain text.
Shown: 961.1 kWh
